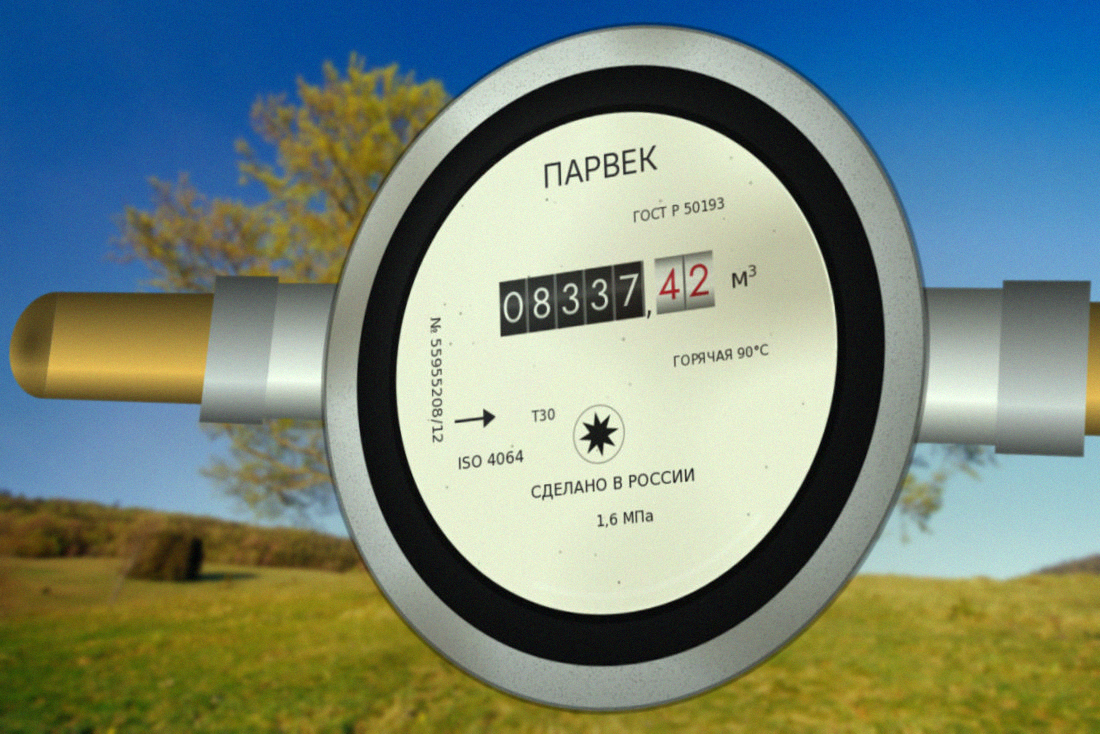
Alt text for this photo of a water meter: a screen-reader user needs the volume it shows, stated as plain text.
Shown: 8337.42 m³
